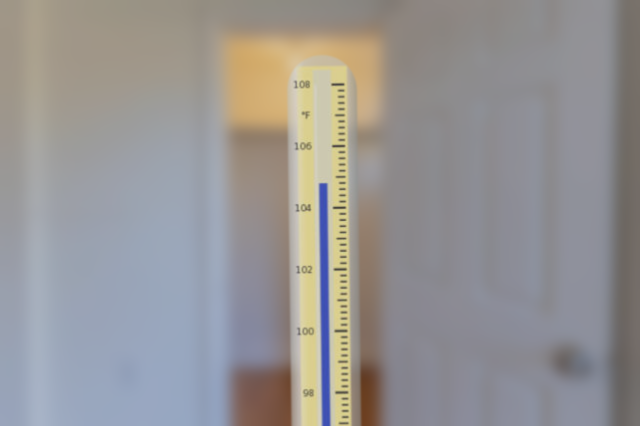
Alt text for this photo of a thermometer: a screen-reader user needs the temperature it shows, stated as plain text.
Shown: 104.8 °F
